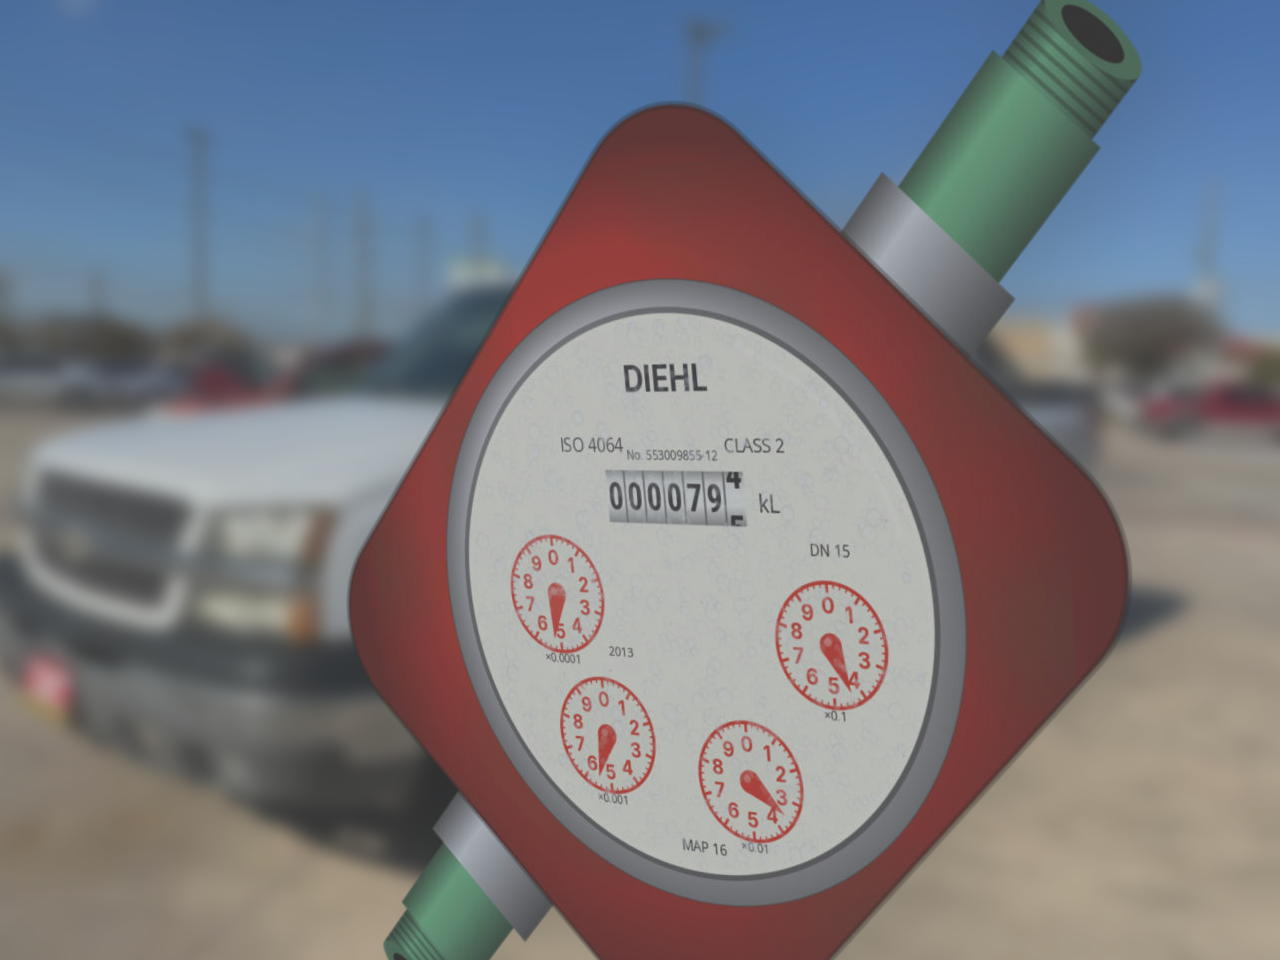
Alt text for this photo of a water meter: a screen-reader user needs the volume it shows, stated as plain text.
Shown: 794.4355 kL
